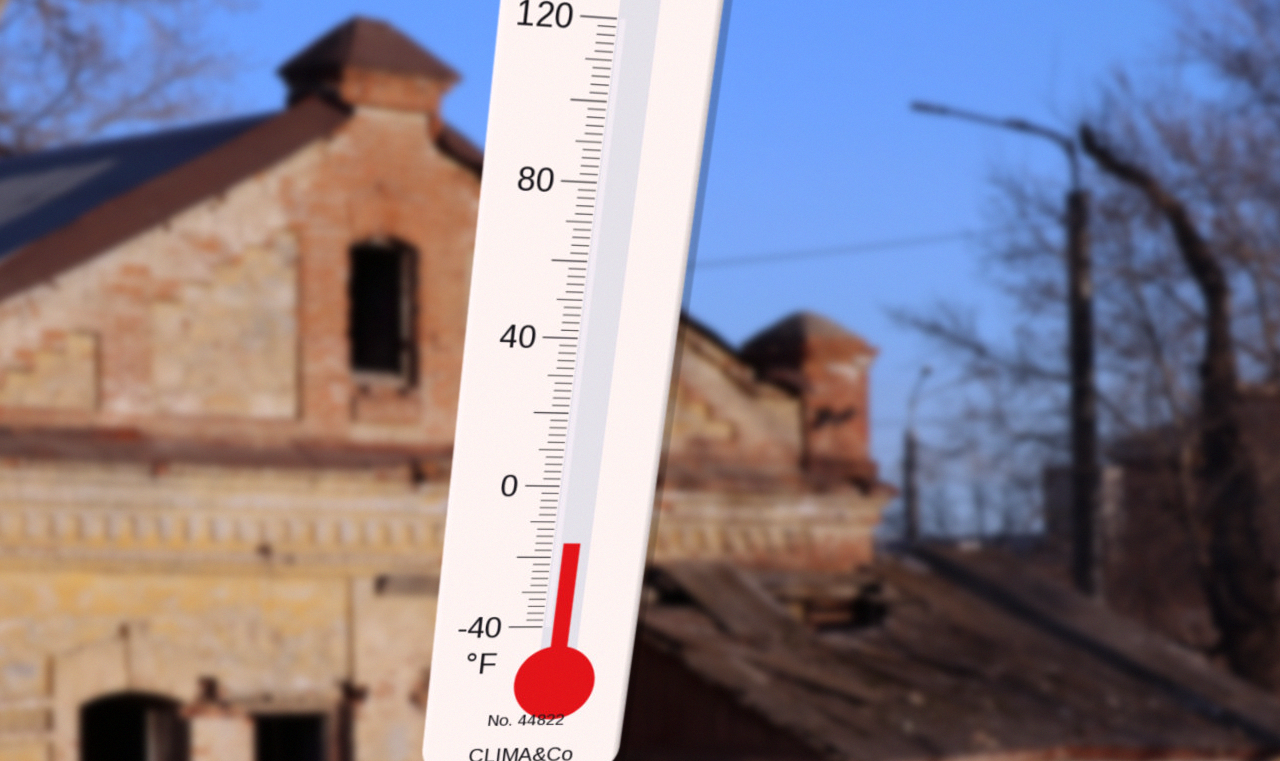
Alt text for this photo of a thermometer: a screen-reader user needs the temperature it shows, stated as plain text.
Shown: -16 °F
